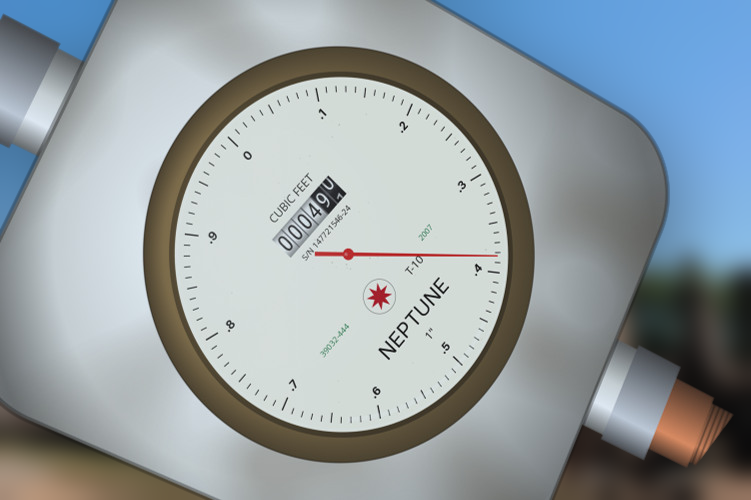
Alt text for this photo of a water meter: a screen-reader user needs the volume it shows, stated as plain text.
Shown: 490.38 ft³
